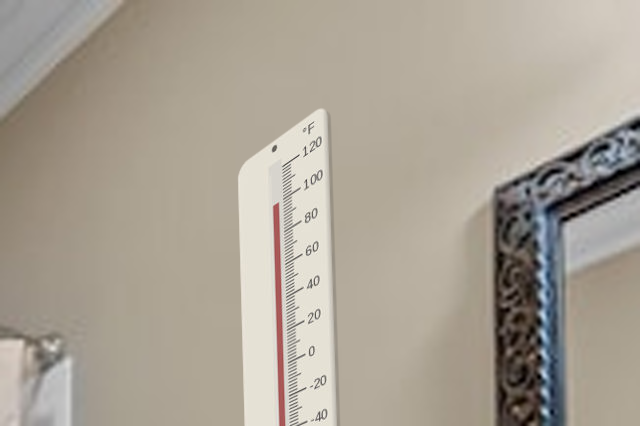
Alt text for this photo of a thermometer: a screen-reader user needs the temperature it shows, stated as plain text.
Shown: 100 °F
